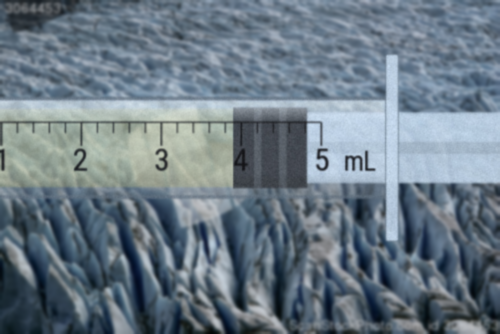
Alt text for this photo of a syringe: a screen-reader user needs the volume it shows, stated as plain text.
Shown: 3.9 mL
